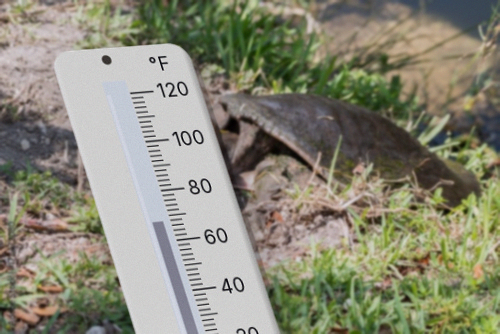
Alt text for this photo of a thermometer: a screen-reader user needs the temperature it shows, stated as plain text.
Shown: 68 °F
